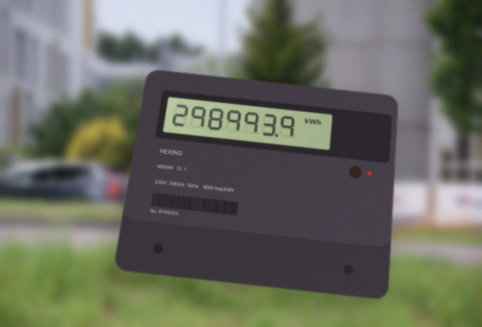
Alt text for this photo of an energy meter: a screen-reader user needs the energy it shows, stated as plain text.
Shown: 298993.9 kWh
